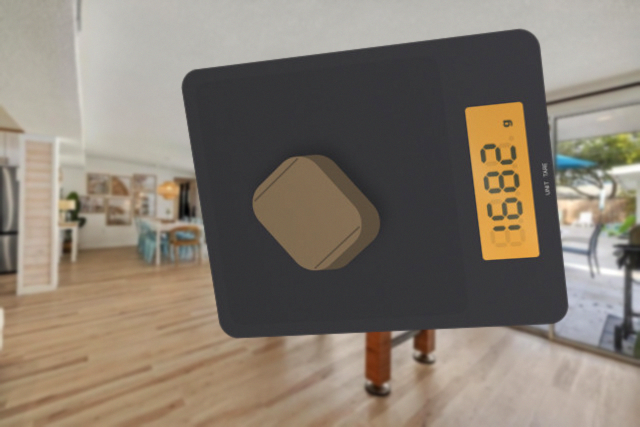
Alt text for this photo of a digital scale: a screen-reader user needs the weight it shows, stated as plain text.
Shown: 1682 g
